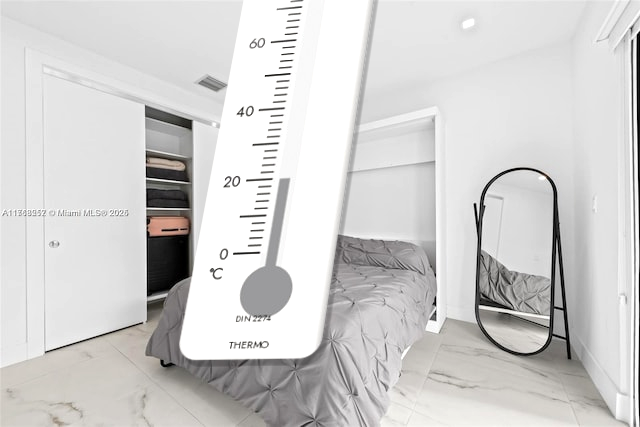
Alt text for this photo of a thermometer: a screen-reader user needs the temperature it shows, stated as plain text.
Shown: 20 °C
